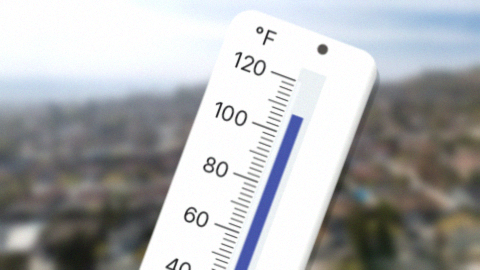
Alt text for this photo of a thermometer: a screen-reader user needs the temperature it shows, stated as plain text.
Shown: 108 °F
